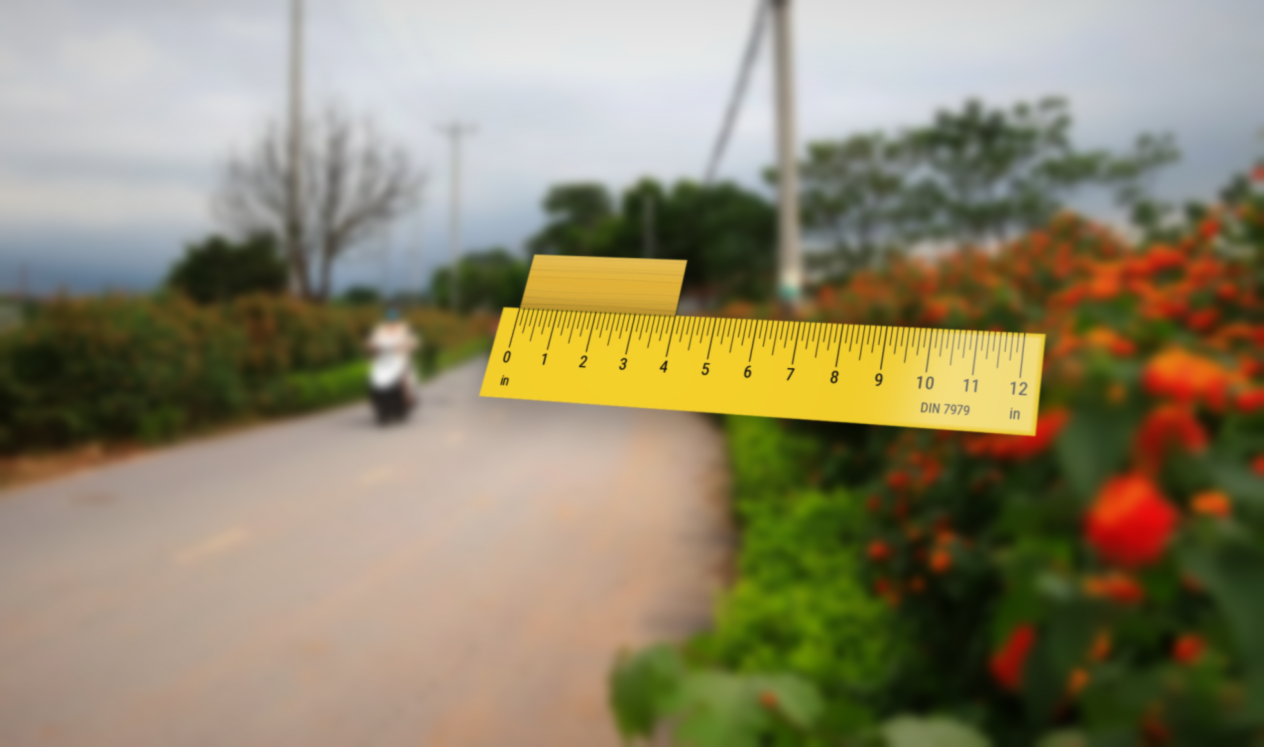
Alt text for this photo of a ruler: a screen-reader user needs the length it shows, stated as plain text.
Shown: 4 in
